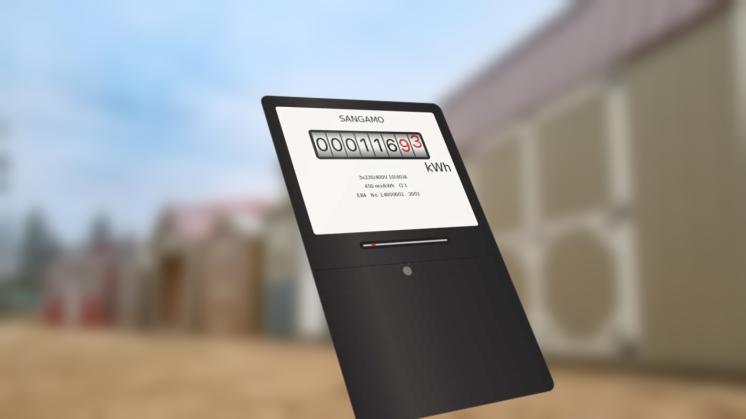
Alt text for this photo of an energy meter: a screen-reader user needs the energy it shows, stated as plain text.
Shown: 116.93 kWh
